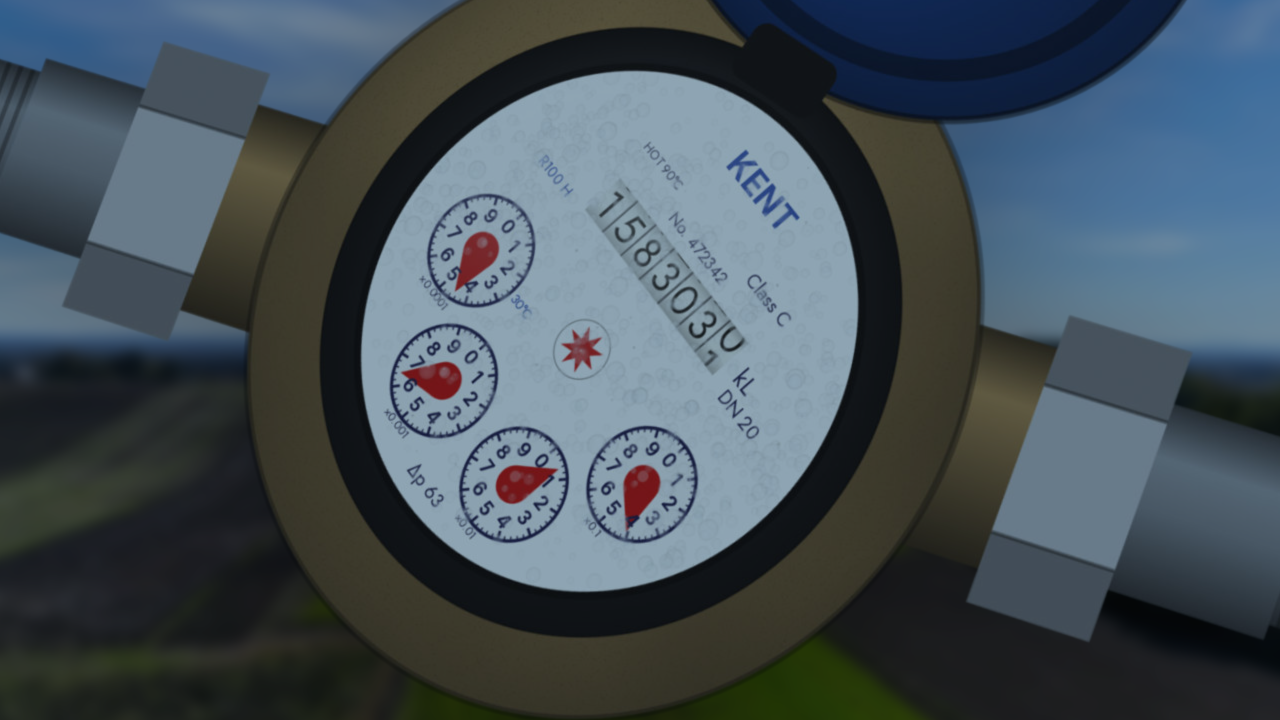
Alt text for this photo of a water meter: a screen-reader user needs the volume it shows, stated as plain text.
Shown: 1583030.4064 kL
